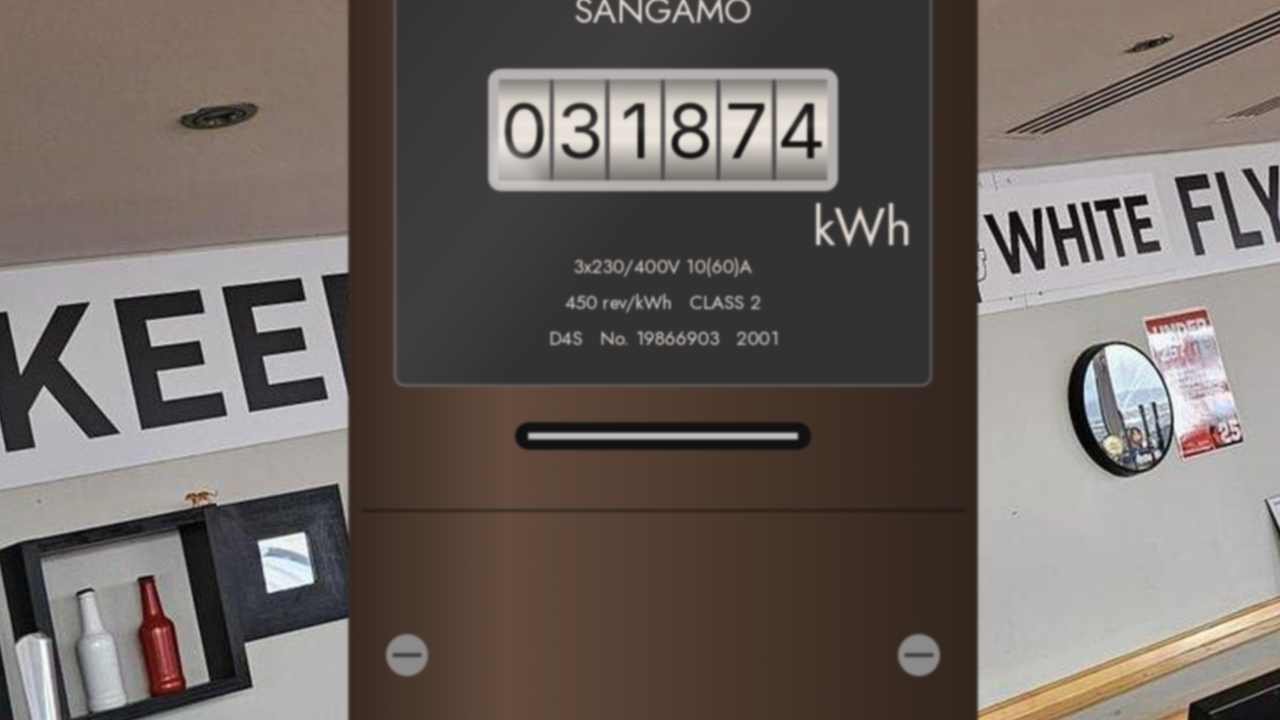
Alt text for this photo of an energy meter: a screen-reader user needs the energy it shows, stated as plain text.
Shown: 31874 kWh
